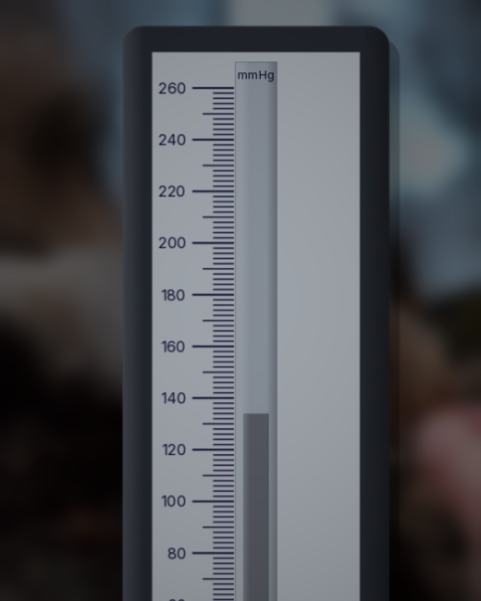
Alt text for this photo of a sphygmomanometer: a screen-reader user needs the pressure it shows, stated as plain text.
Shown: 134 mmHg
